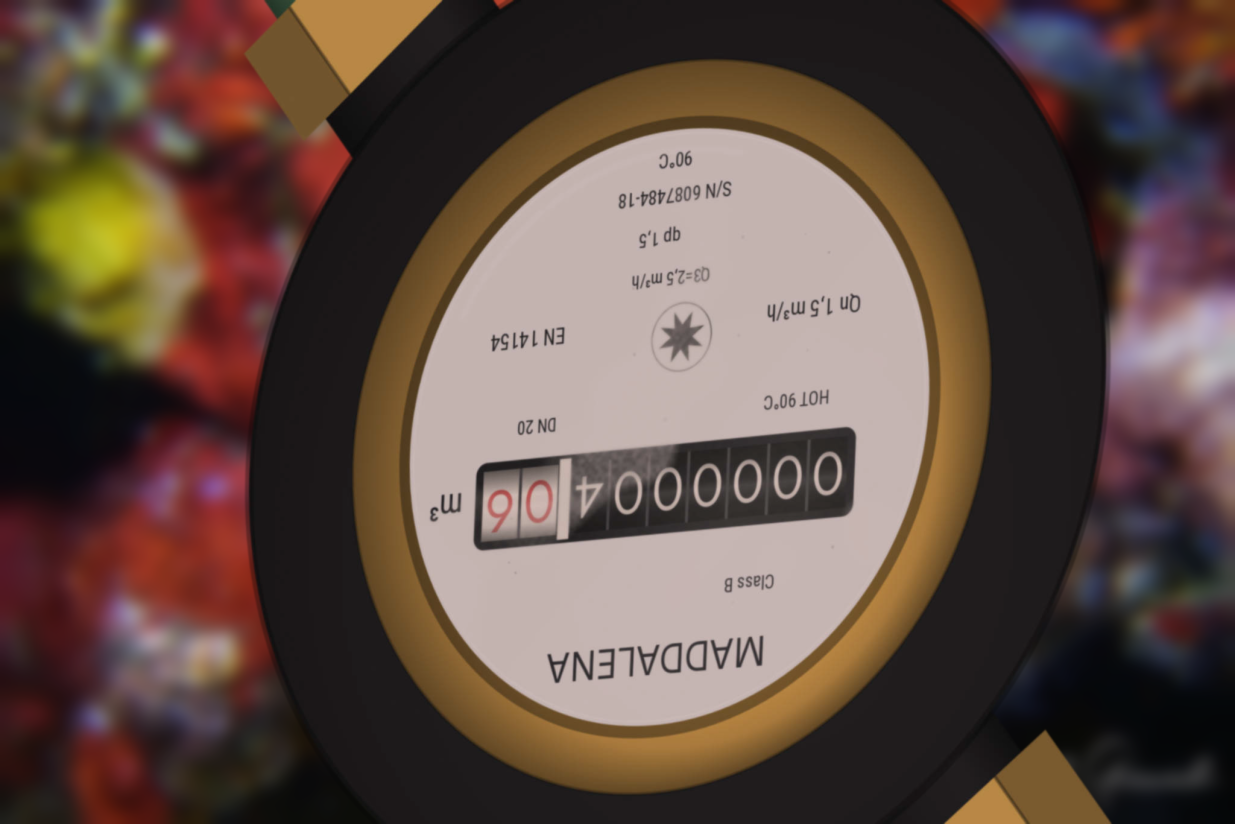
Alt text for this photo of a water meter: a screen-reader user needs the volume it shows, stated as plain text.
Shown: 4.06 m³
